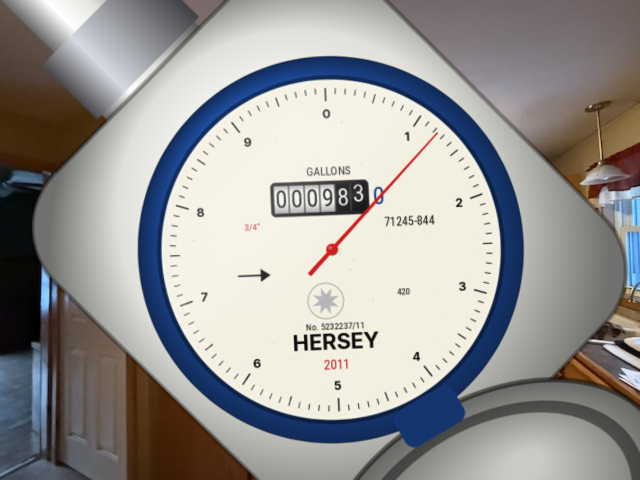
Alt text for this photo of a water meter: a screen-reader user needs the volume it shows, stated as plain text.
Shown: 9831.2 gal
